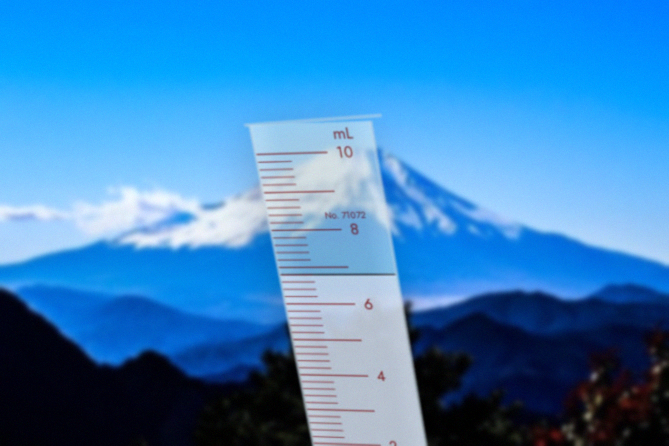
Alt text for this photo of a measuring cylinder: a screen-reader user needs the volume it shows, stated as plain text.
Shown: 6.8 mL
